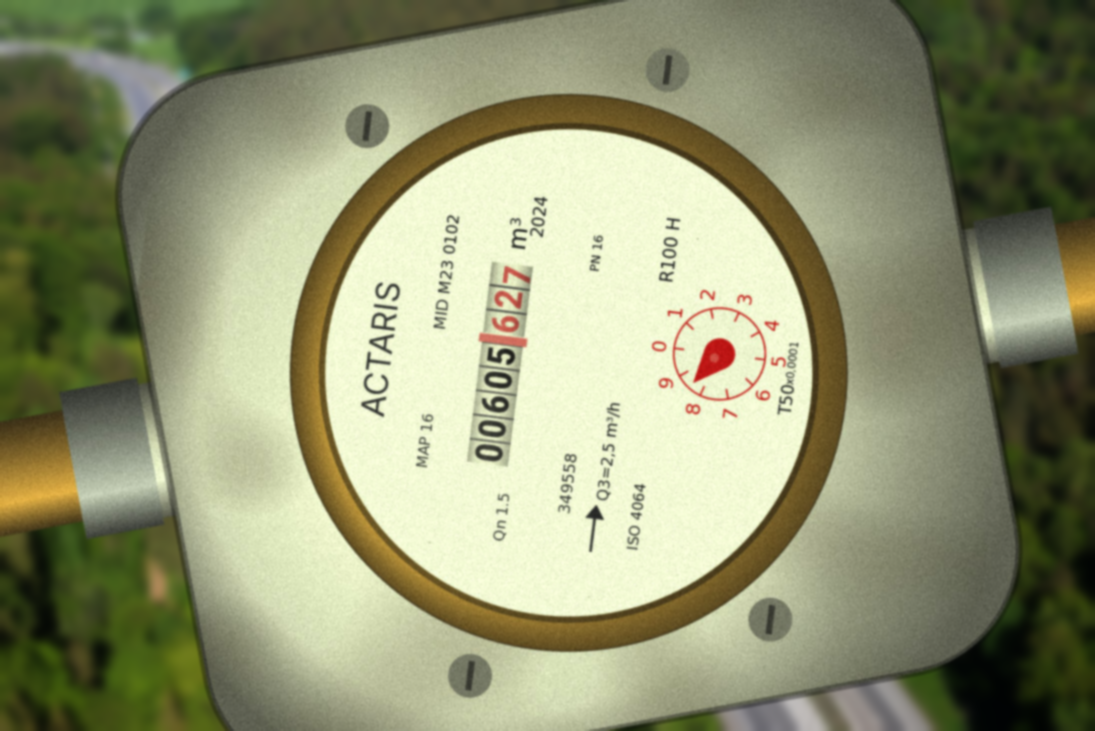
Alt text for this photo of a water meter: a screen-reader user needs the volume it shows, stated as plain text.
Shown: 605.6268 m³
